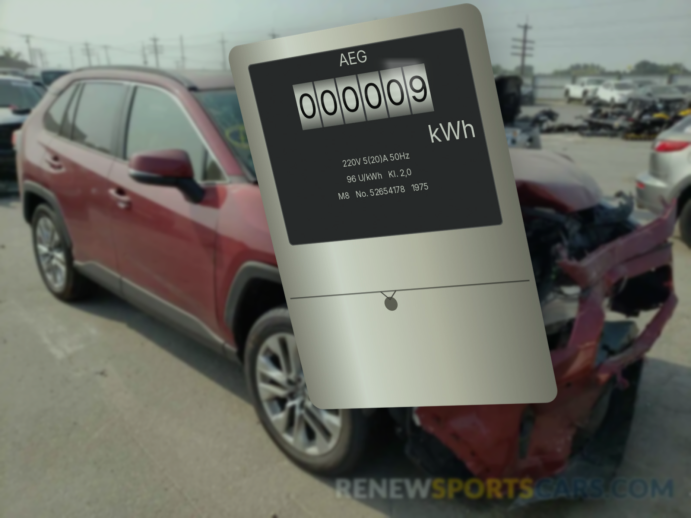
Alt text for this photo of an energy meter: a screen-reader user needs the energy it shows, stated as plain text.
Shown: 9 kWh
